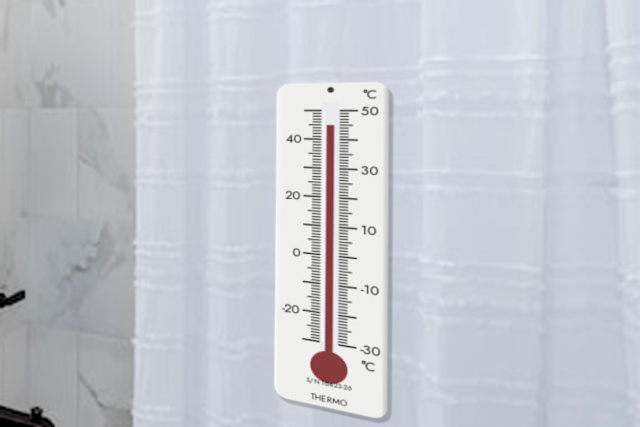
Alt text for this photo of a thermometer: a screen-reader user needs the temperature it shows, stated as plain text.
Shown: 45 °C
